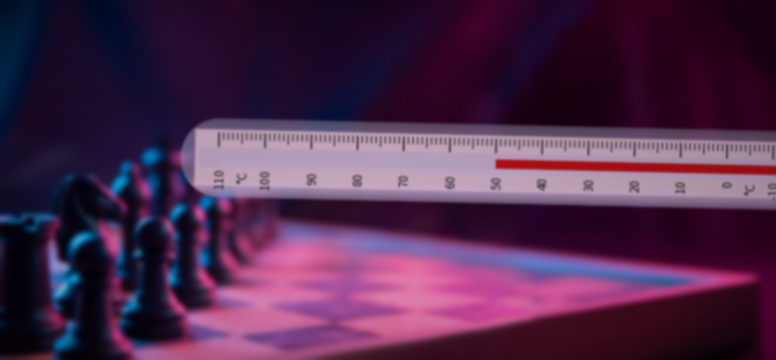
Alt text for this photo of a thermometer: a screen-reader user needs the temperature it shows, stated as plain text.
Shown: 50 °C
